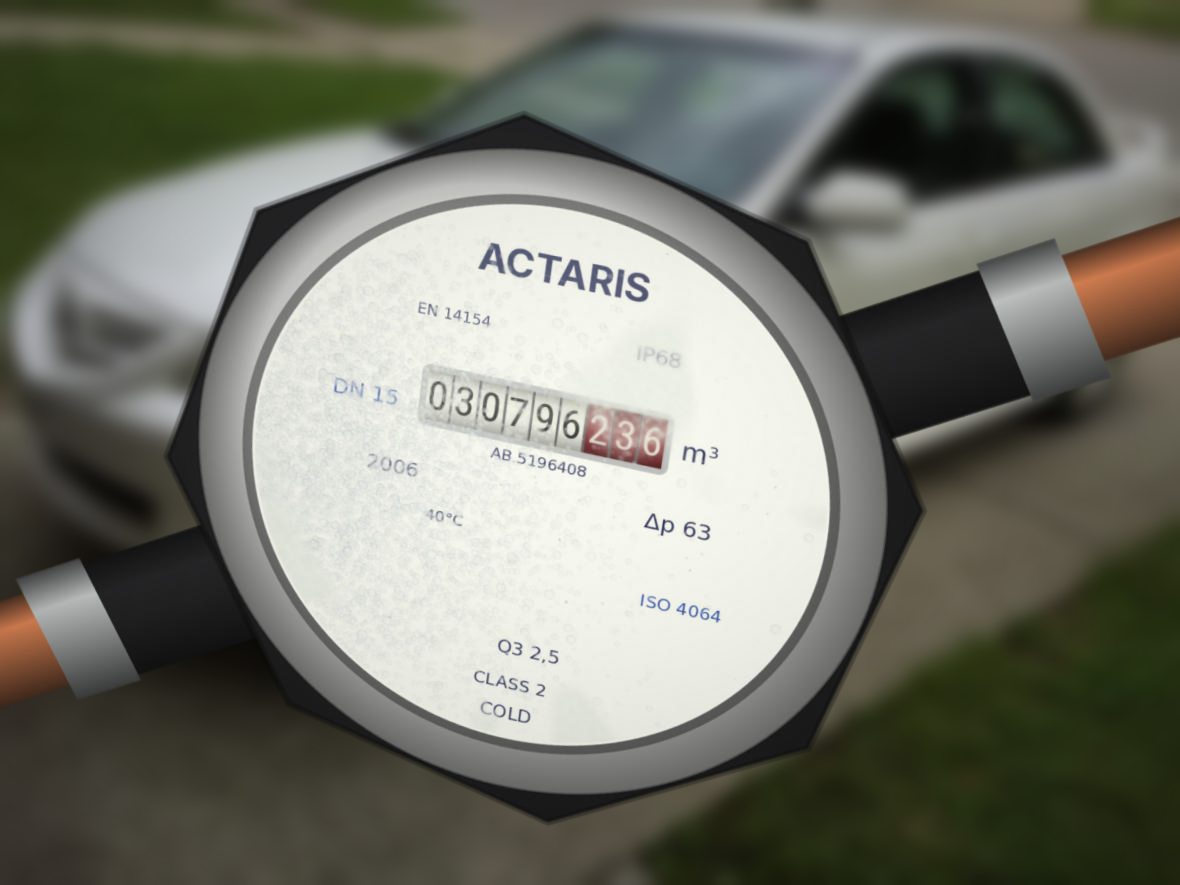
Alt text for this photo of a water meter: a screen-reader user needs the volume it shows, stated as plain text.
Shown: 30796.236 m³
